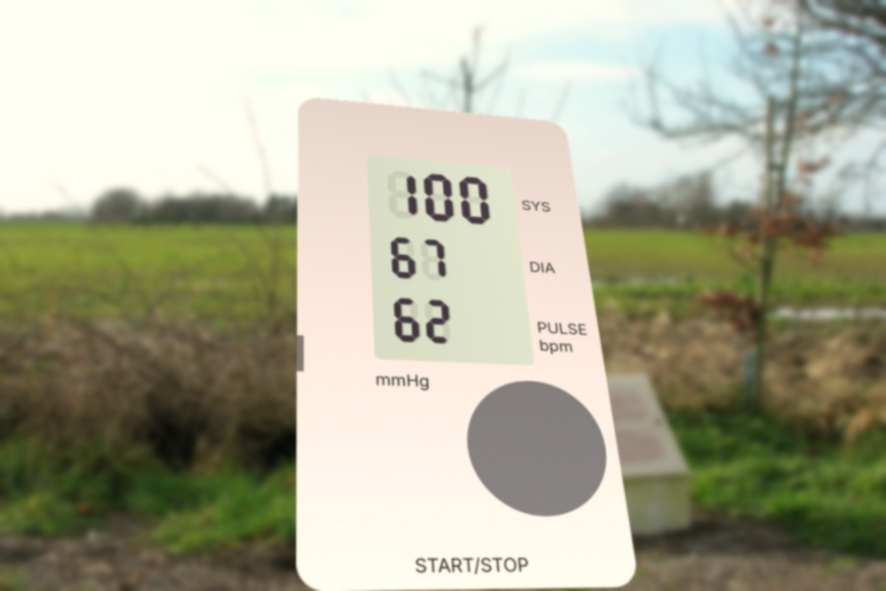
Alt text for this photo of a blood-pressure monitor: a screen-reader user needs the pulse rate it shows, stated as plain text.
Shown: 62 bpm
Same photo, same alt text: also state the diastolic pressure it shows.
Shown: 67 mmHg
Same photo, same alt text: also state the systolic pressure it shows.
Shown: 100 mmHg
